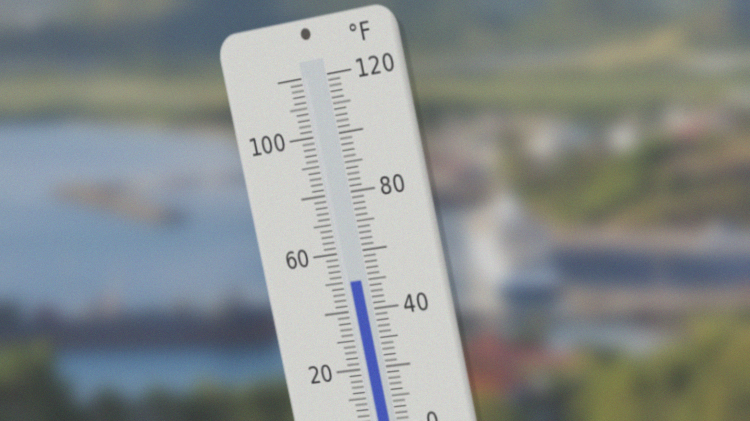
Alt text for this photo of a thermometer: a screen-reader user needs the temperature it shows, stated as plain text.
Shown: 50 °F
